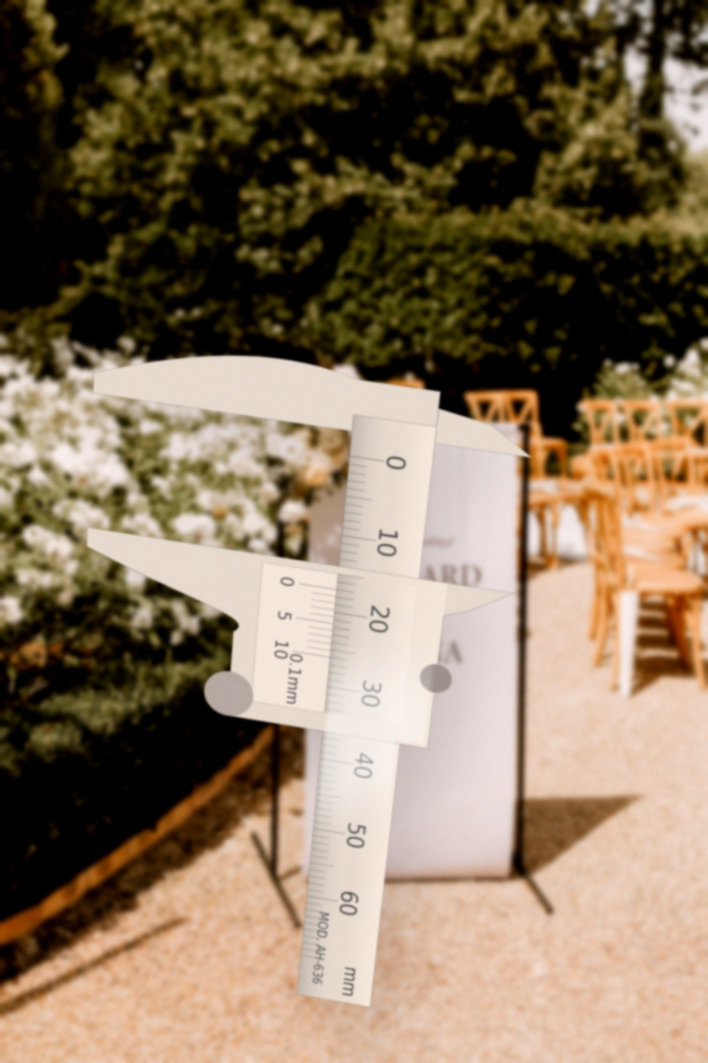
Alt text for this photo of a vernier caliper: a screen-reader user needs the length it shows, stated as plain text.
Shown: 17.0 mm
